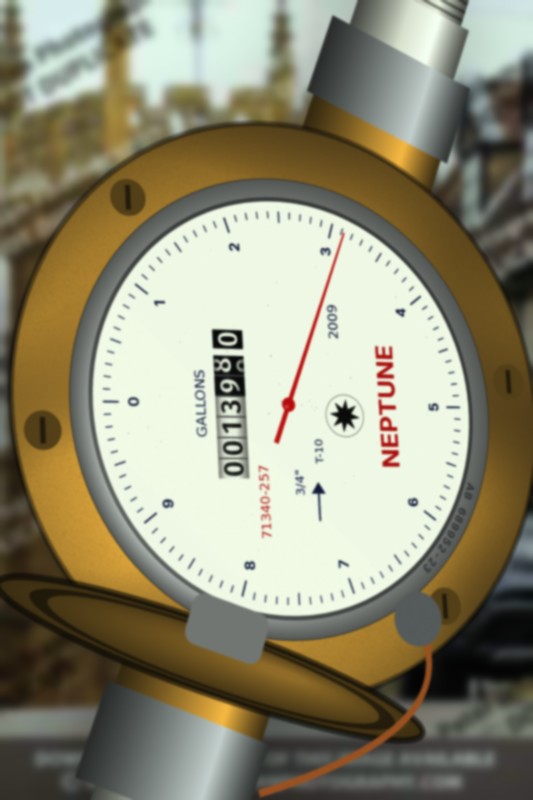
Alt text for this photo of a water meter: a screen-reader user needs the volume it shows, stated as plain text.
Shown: 13983.1 gal
